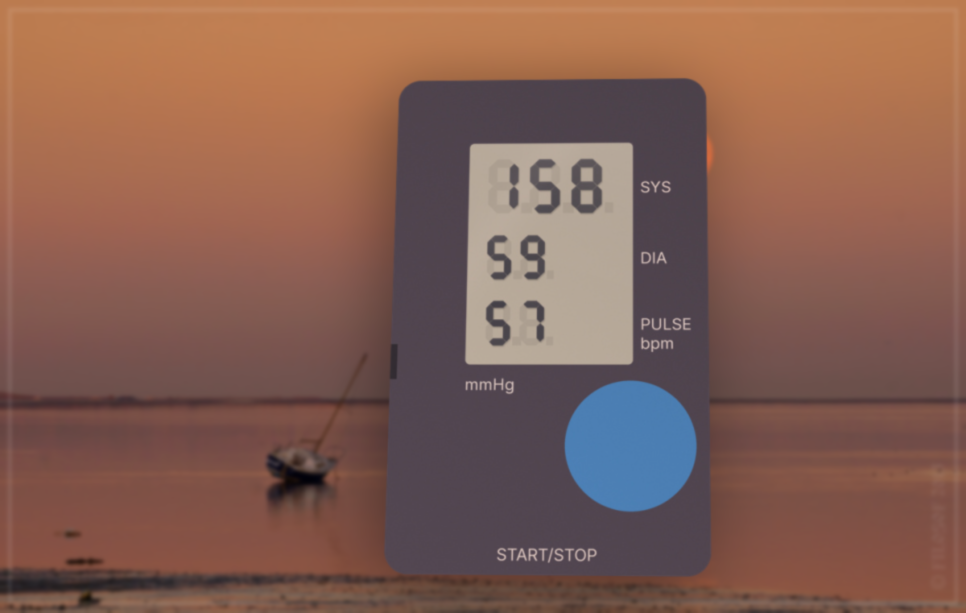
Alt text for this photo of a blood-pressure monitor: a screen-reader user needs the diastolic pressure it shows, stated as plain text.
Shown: 59 mmHg
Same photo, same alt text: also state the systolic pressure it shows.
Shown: 158 mmHg
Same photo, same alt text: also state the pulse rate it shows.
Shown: 57 bpm
